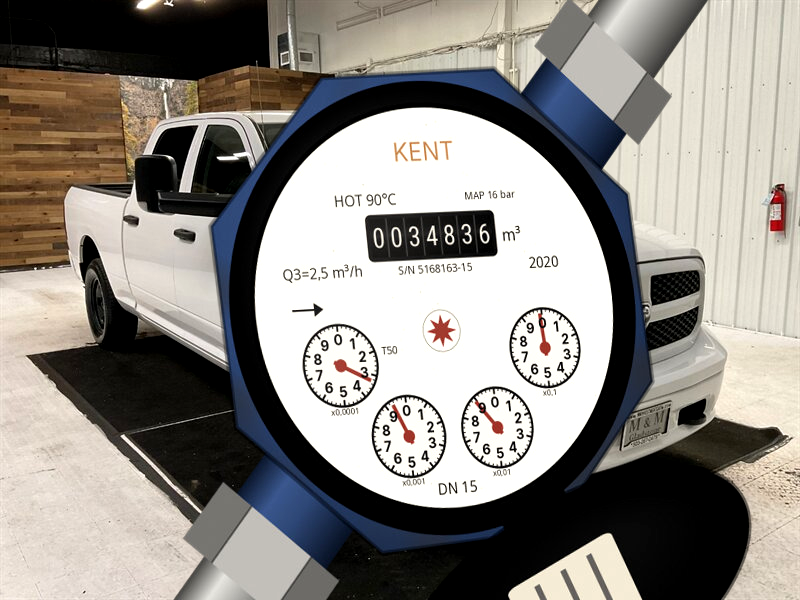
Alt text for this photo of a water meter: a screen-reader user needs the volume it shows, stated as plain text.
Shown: 34835.9893 m³
